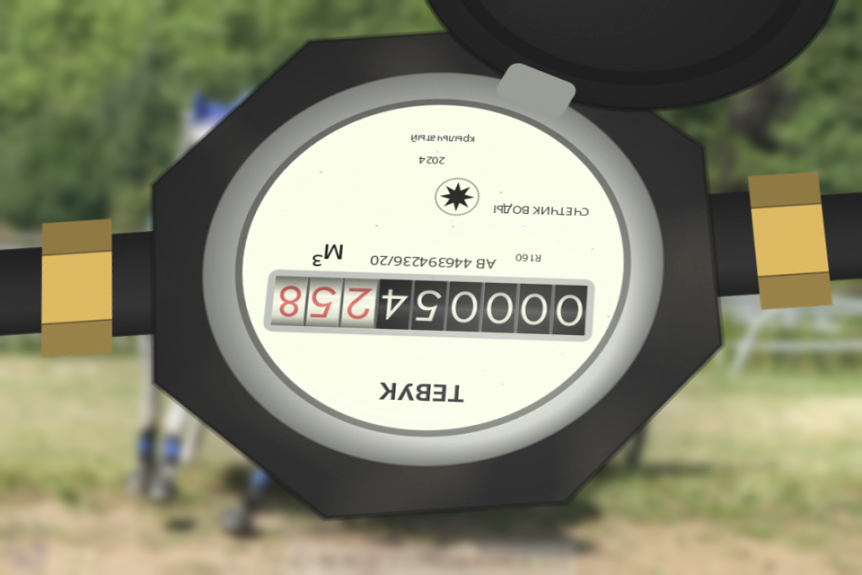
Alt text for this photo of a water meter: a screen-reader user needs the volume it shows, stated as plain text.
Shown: 54.258 m³
